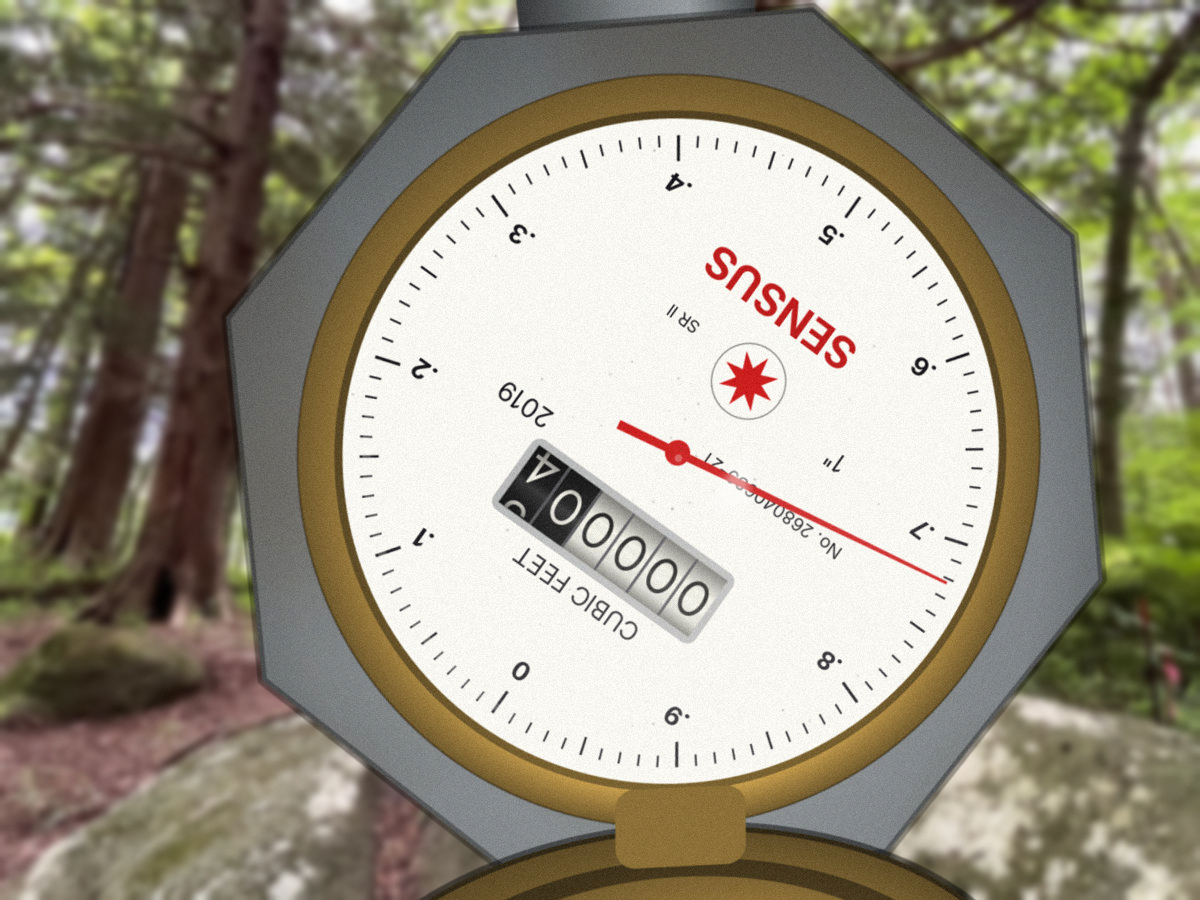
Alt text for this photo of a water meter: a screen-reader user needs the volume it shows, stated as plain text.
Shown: 3.72 ft³
